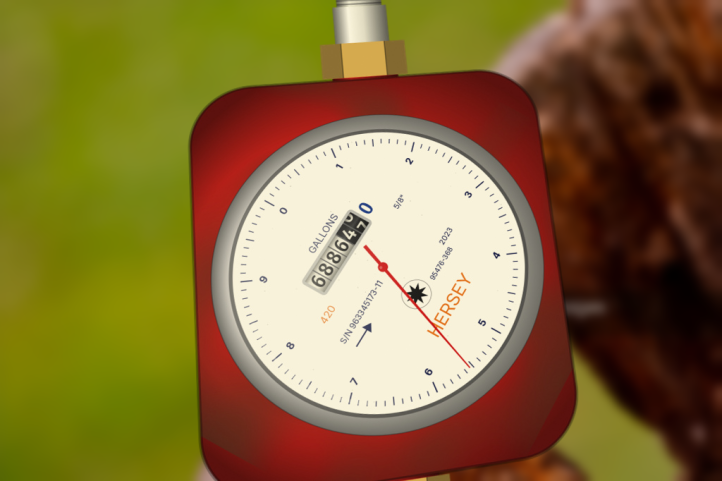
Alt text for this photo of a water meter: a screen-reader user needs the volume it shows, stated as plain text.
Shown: 6886465.5 gal
